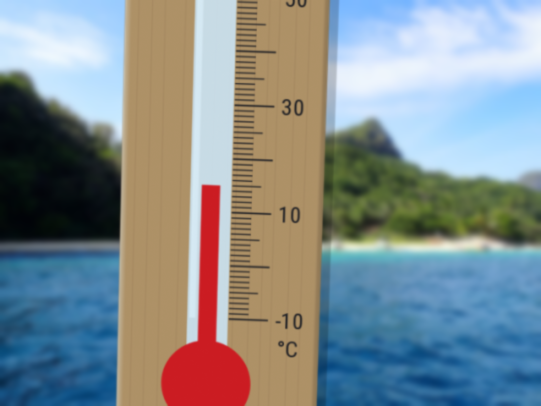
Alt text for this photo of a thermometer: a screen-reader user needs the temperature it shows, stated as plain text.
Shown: 15 °C
